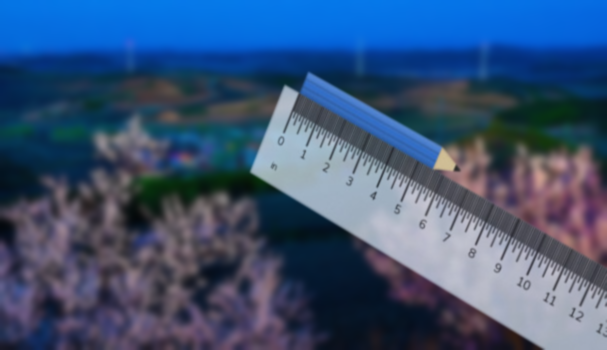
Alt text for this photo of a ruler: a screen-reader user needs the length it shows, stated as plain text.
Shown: 6.5 in
